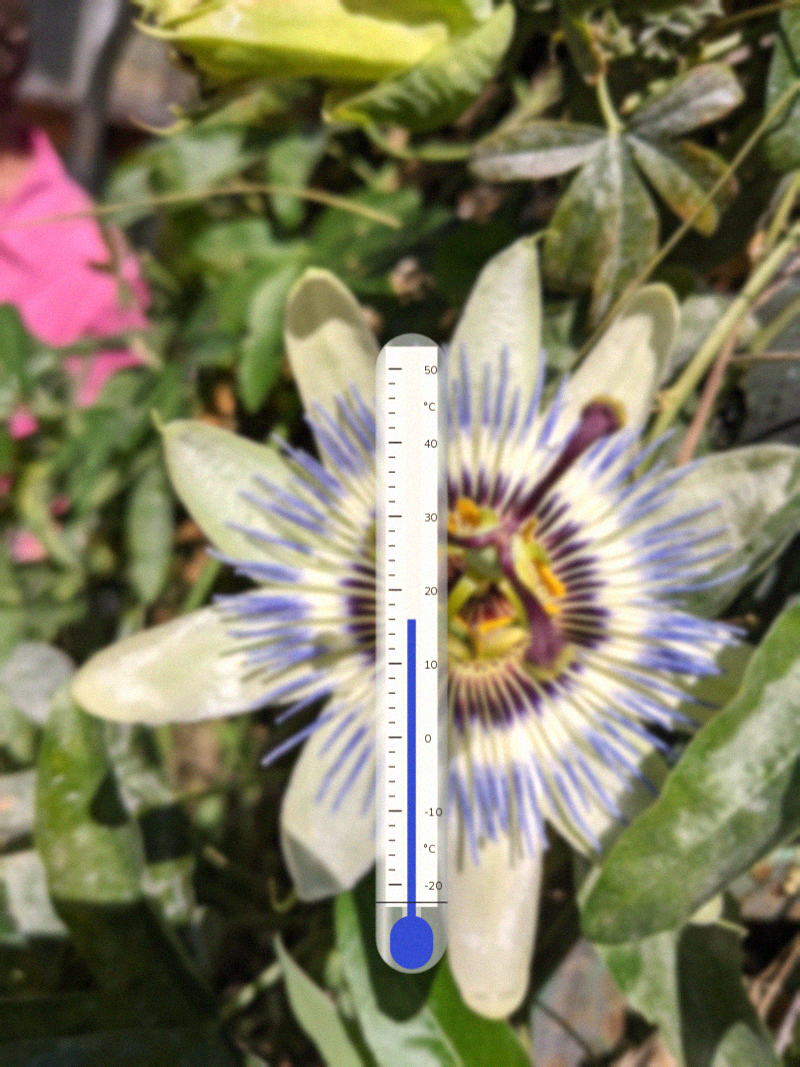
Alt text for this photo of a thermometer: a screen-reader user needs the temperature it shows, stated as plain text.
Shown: 16 °C
